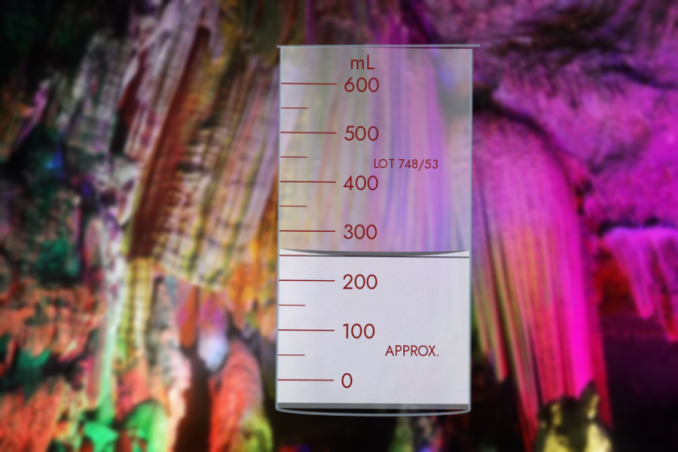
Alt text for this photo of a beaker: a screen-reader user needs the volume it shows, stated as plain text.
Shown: 250 mL
